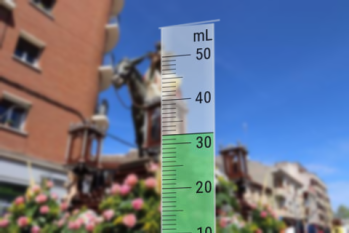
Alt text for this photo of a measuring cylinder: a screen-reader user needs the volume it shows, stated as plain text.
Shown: 32 mL
